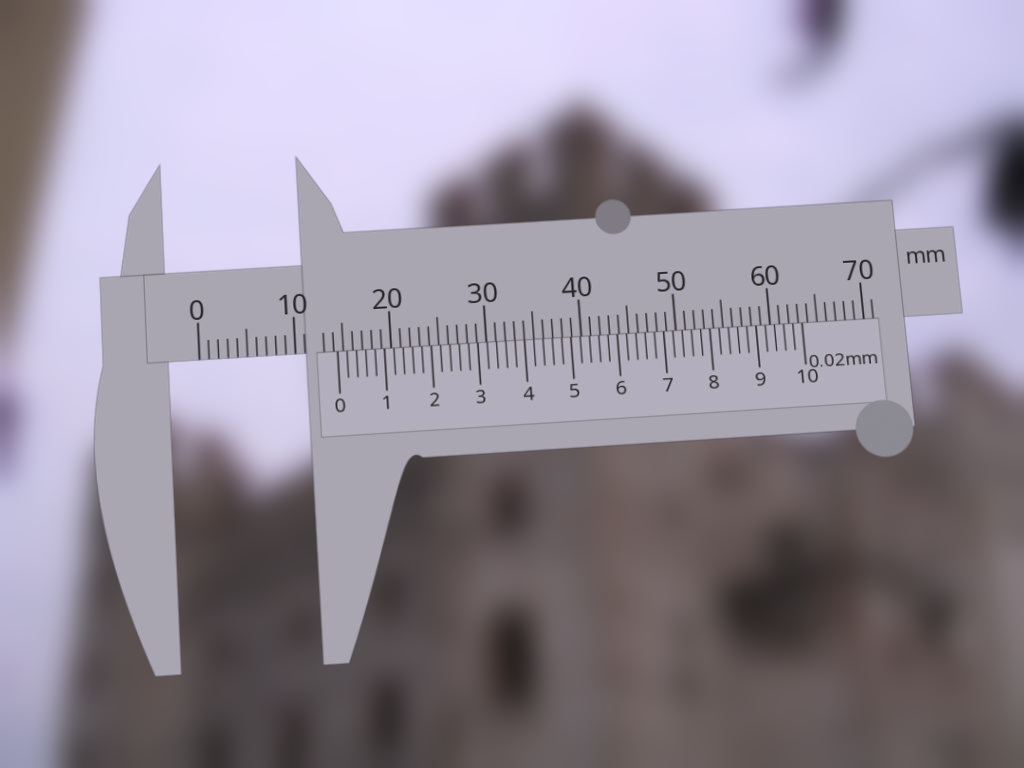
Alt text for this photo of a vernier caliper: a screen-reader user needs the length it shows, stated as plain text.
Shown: 14.4 mm
